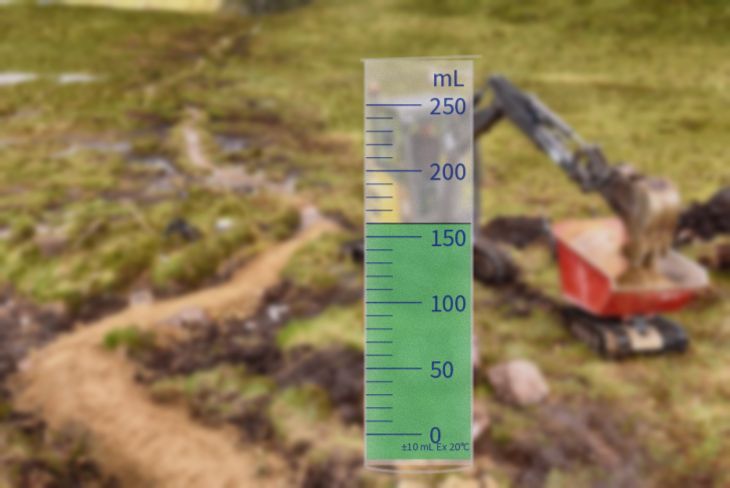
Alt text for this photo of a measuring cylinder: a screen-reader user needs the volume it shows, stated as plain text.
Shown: 160 mL
